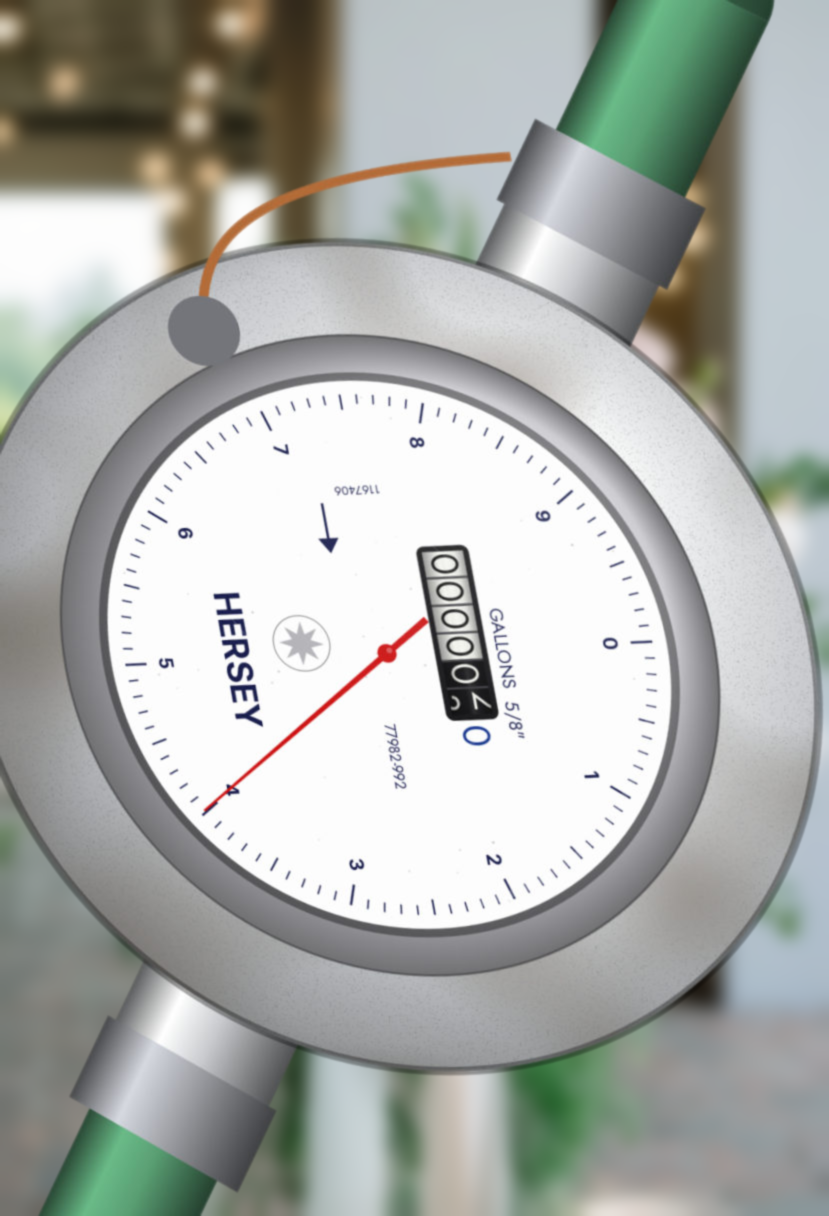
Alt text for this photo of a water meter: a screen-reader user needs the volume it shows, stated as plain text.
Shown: 24.0 gal
